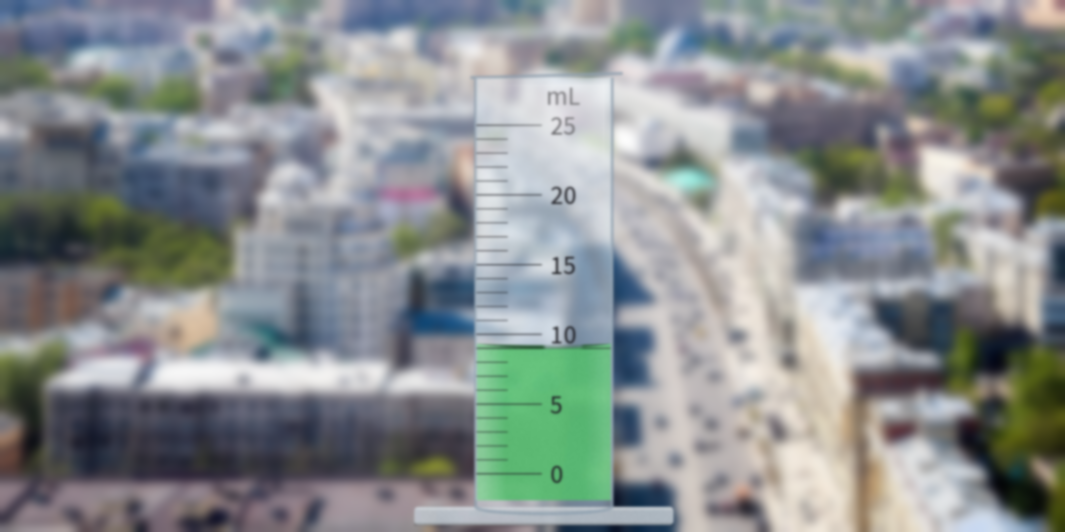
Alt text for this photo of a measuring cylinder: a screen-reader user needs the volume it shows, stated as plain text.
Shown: 9 mL
